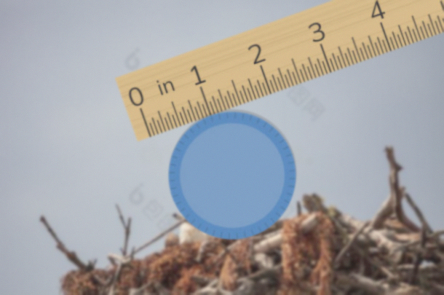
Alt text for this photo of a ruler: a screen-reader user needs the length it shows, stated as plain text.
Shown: 2 in
